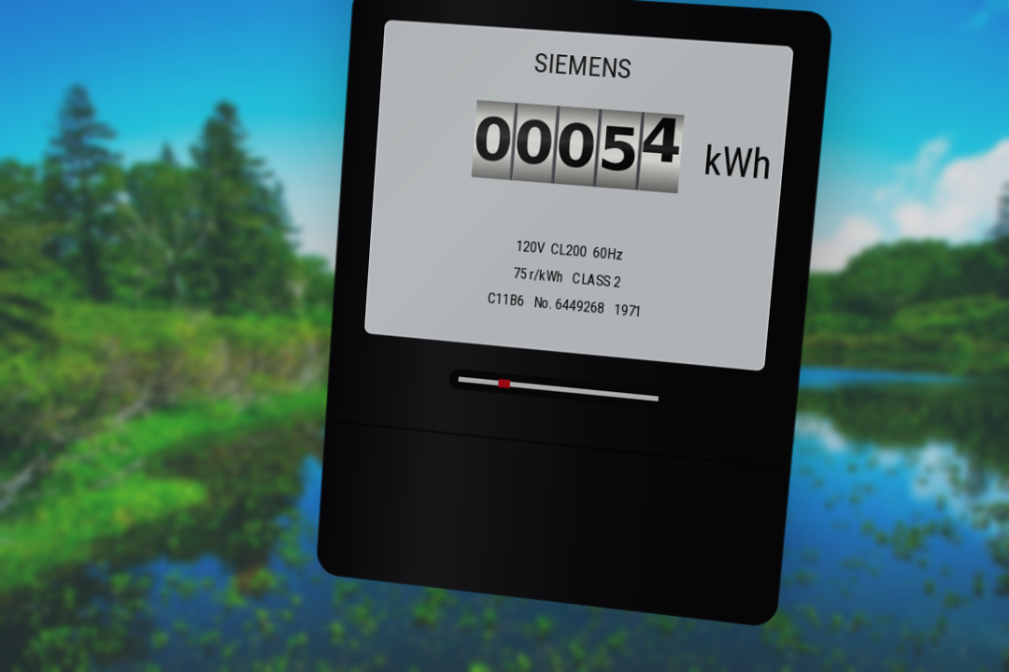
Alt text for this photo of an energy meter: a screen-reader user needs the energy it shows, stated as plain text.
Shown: 54 kWh
